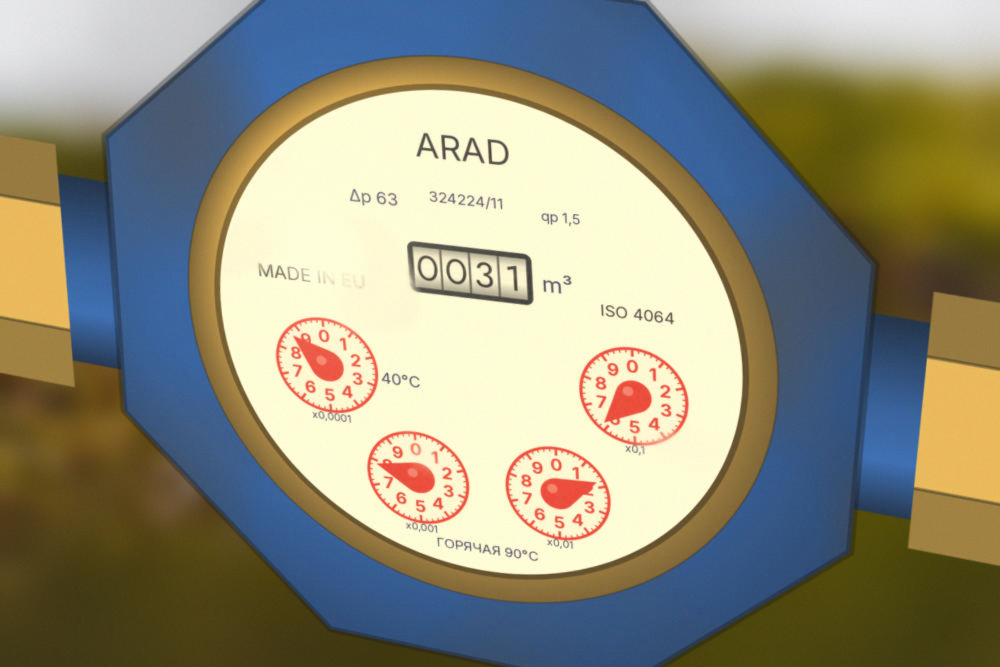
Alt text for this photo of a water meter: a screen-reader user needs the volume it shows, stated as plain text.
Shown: 31.6178 m³
